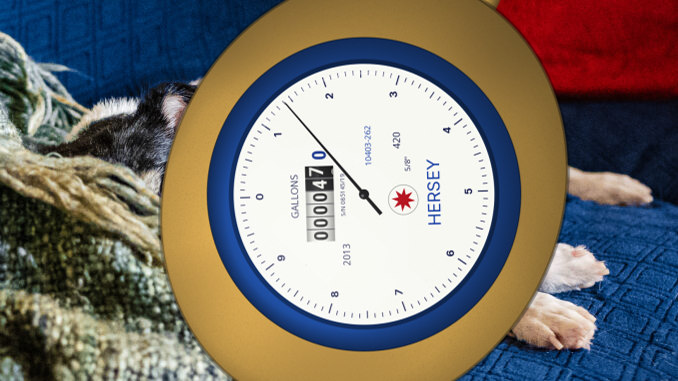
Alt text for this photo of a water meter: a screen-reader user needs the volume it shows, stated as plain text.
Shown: 471.4 gal
